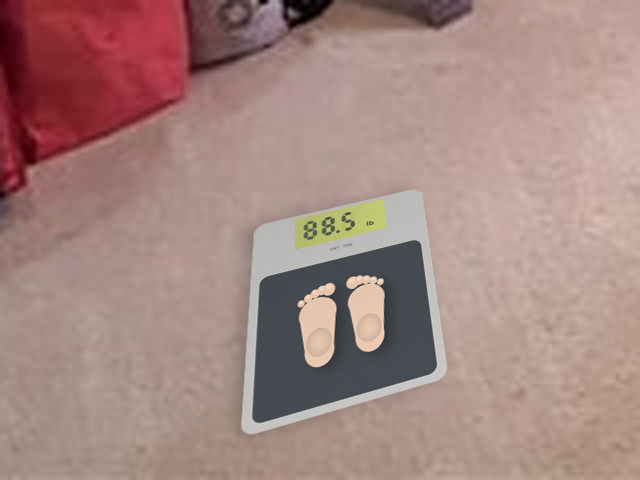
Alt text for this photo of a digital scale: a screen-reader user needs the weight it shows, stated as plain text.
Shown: 88.5 lb
